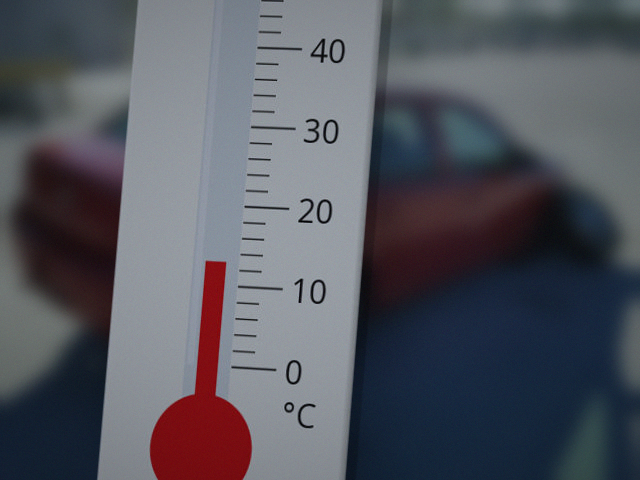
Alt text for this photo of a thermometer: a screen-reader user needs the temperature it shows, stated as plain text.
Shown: 13 °C
